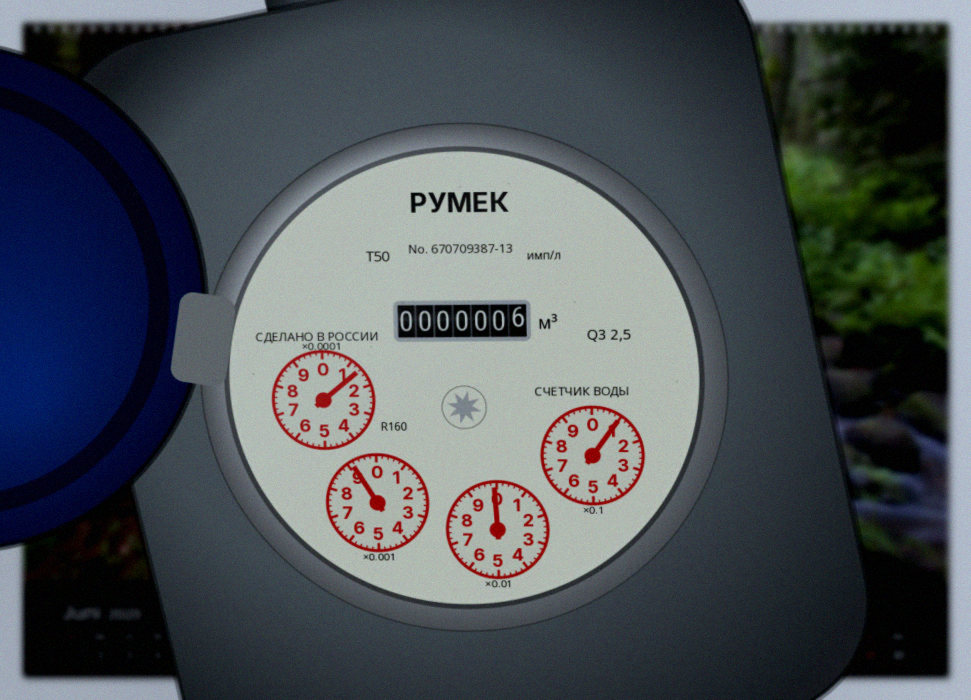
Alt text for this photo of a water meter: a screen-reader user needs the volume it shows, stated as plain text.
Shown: 6.0991 m³
